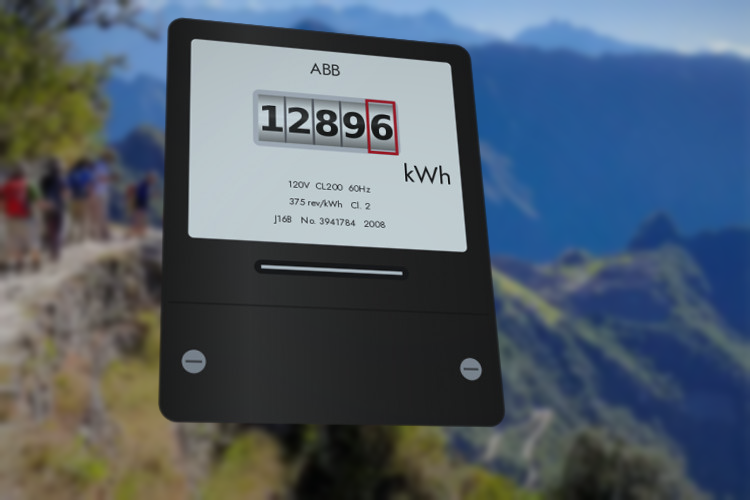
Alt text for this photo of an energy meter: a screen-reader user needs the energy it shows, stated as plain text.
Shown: 1289.6 kWh
